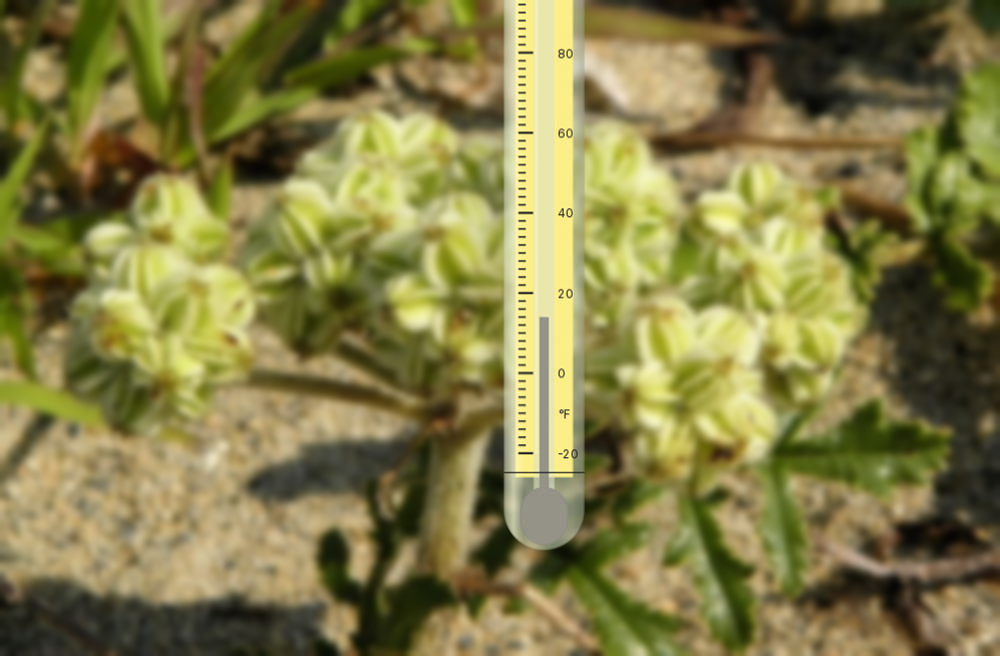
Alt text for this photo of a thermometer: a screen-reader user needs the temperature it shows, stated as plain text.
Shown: 14 °F
